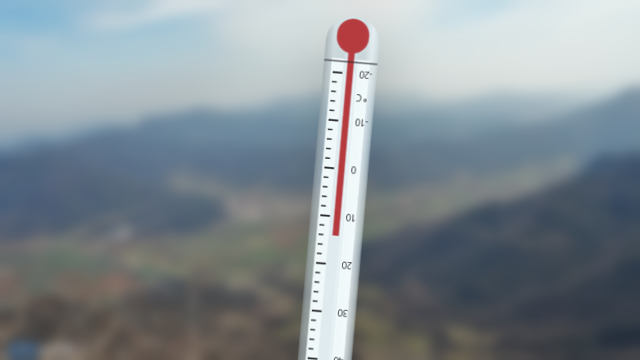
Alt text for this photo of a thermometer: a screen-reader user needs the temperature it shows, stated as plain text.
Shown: 14 °C
